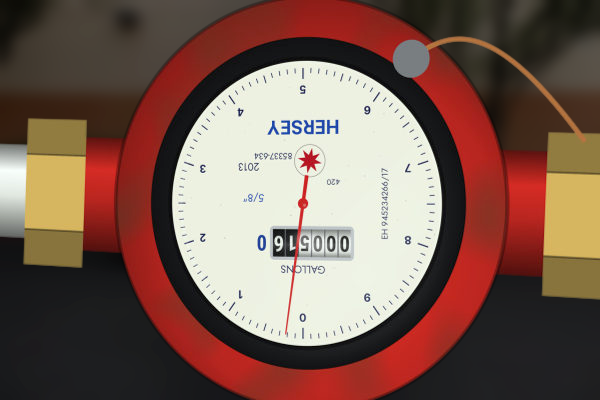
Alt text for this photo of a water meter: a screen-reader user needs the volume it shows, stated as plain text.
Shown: 5160.2 gal
